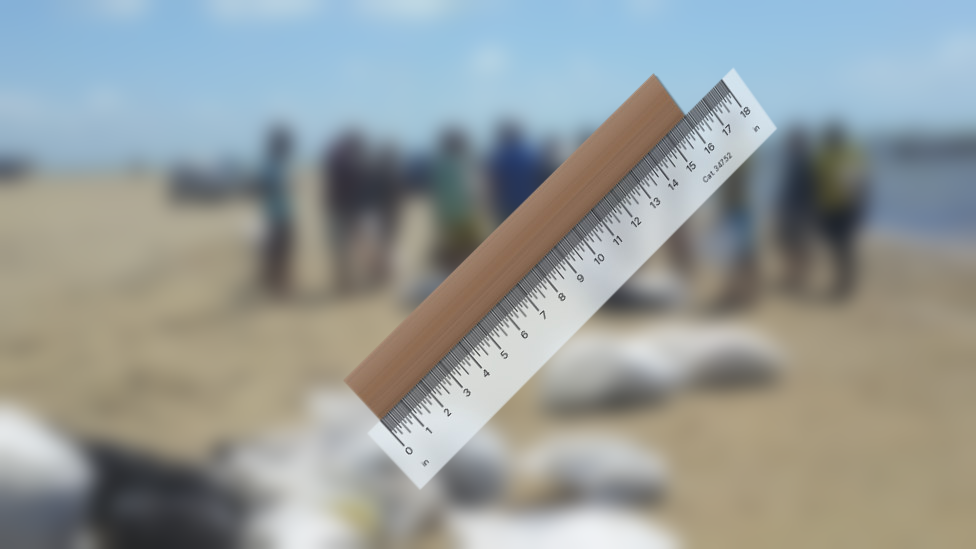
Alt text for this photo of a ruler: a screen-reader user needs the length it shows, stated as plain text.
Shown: 16 in
